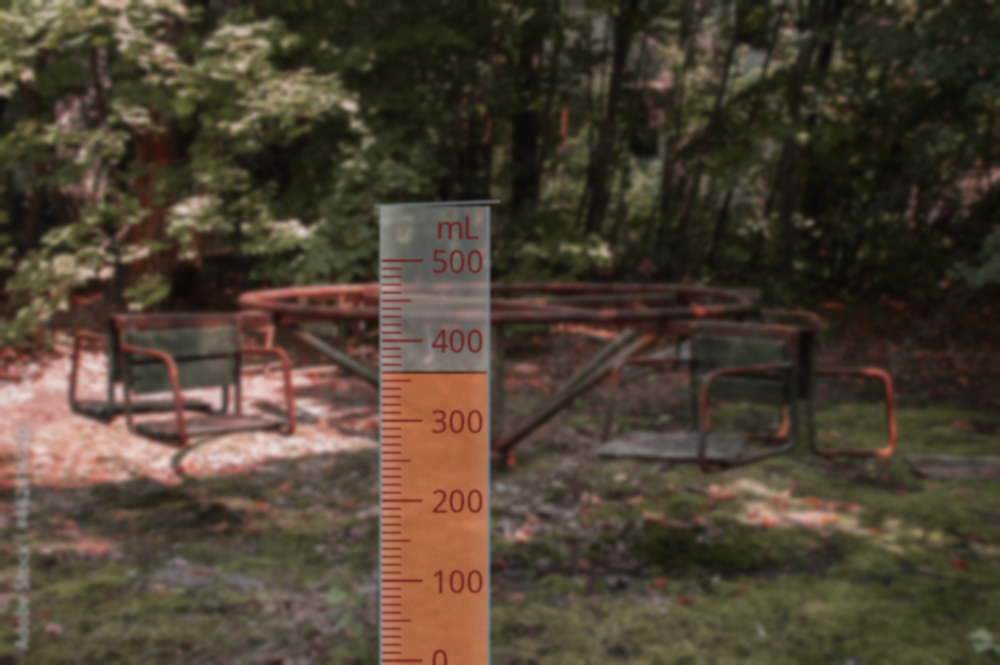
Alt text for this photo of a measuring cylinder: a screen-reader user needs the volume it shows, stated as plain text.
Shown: 360 mL
